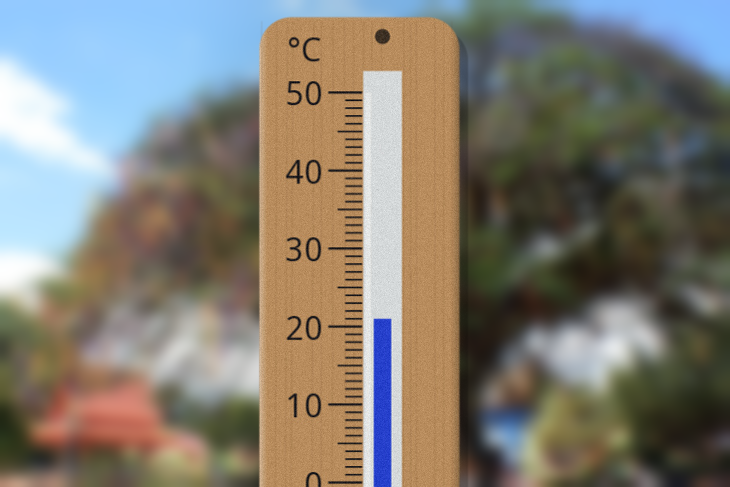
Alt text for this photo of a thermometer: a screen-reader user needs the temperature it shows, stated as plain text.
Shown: 21 °C
